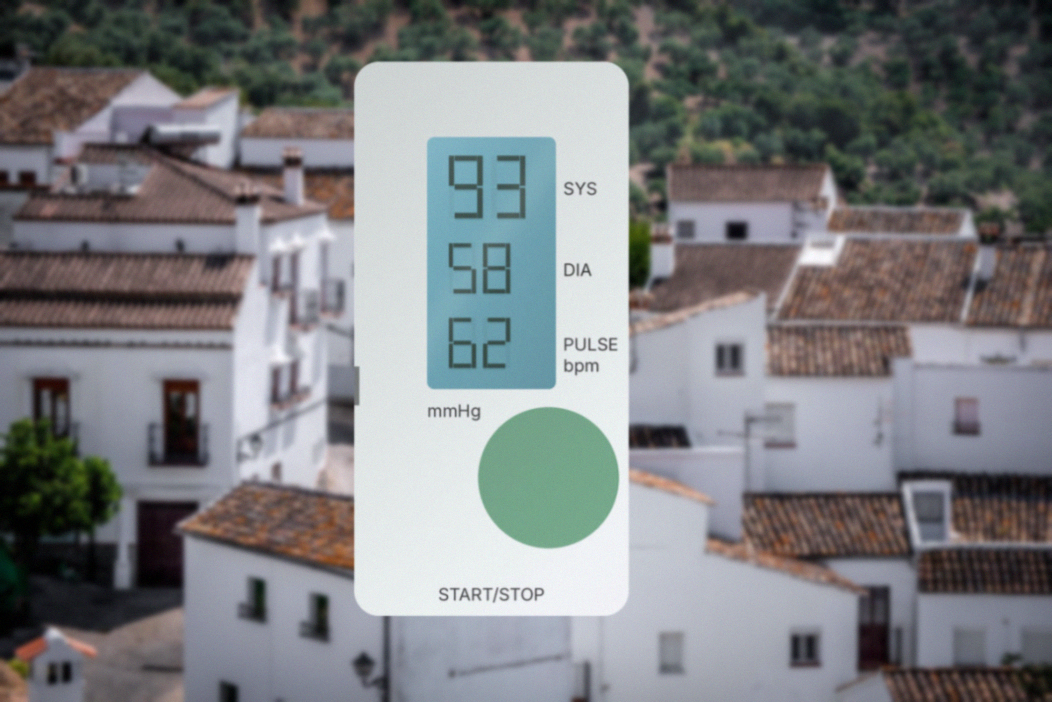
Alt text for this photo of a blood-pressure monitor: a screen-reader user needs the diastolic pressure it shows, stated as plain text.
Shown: 58 mmHg
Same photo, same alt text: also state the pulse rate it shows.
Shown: 62 bpm
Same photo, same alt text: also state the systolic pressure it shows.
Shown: 93 mmHg
